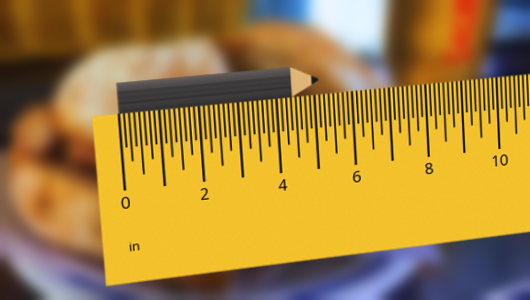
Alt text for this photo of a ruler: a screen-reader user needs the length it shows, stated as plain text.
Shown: 5.125 in
